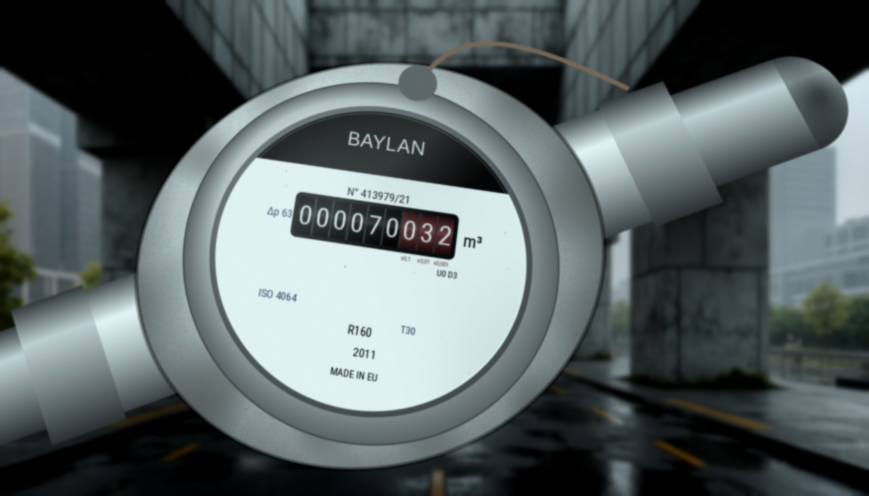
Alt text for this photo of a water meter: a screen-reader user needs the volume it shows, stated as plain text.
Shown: 70.032 m³
